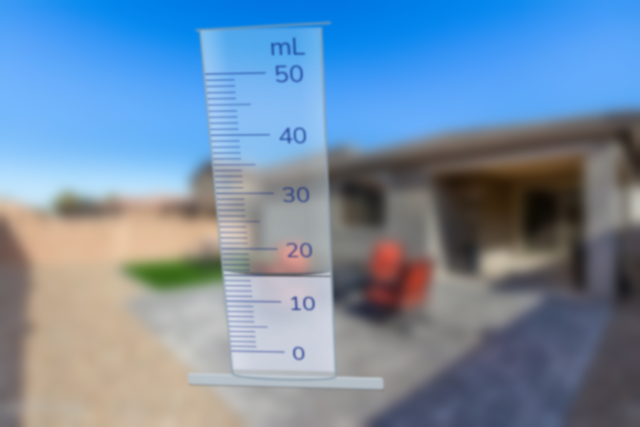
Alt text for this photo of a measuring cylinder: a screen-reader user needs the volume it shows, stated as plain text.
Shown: 15 mL
